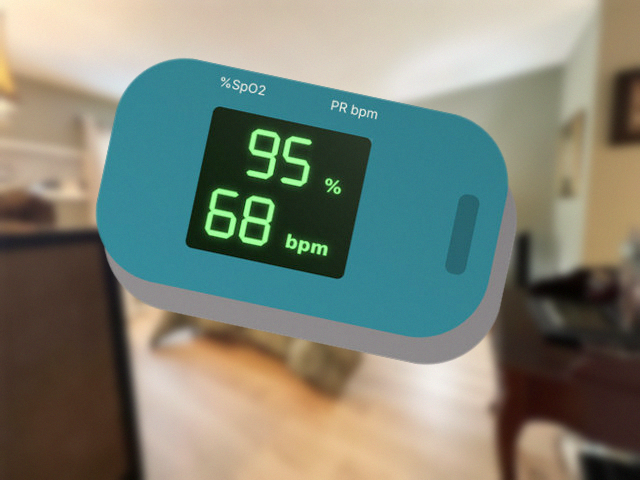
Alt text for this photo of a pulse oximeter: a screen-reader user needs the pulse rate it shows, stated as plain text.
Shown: 68 bpm
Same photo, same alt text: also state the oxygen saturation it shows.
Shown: 95 %
